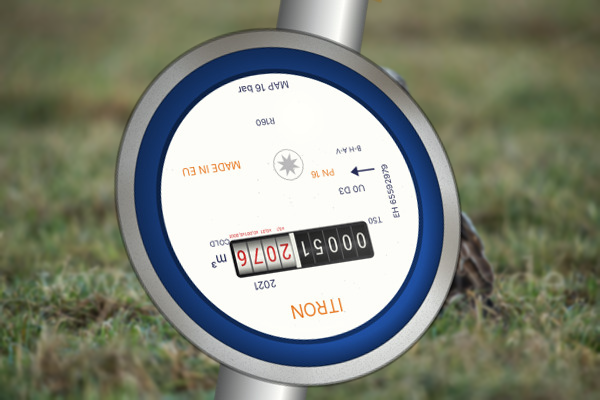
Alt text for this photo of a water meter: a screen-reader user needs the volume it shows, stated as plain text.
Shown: 51.2076 m³
